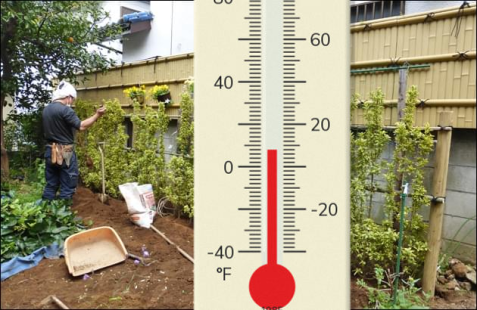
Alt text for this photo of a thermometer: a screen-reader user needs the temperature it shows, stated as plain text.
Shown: 8 °F
